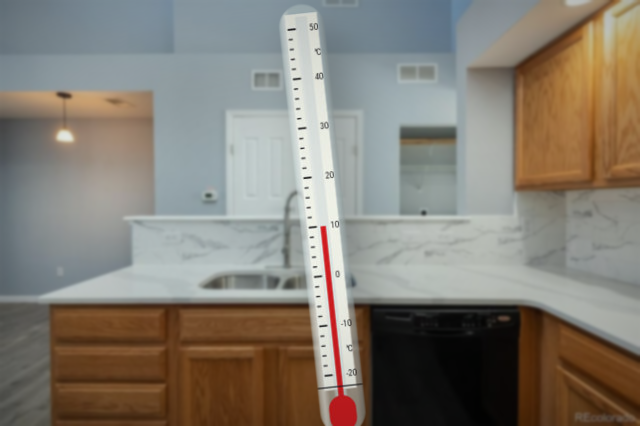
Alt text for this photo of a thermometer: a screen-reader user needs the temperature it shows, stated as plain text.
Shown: 10 °C
